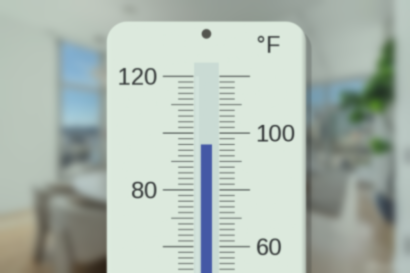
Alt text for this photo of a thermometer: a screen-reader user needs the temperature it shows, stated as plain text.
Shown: 96 °F
